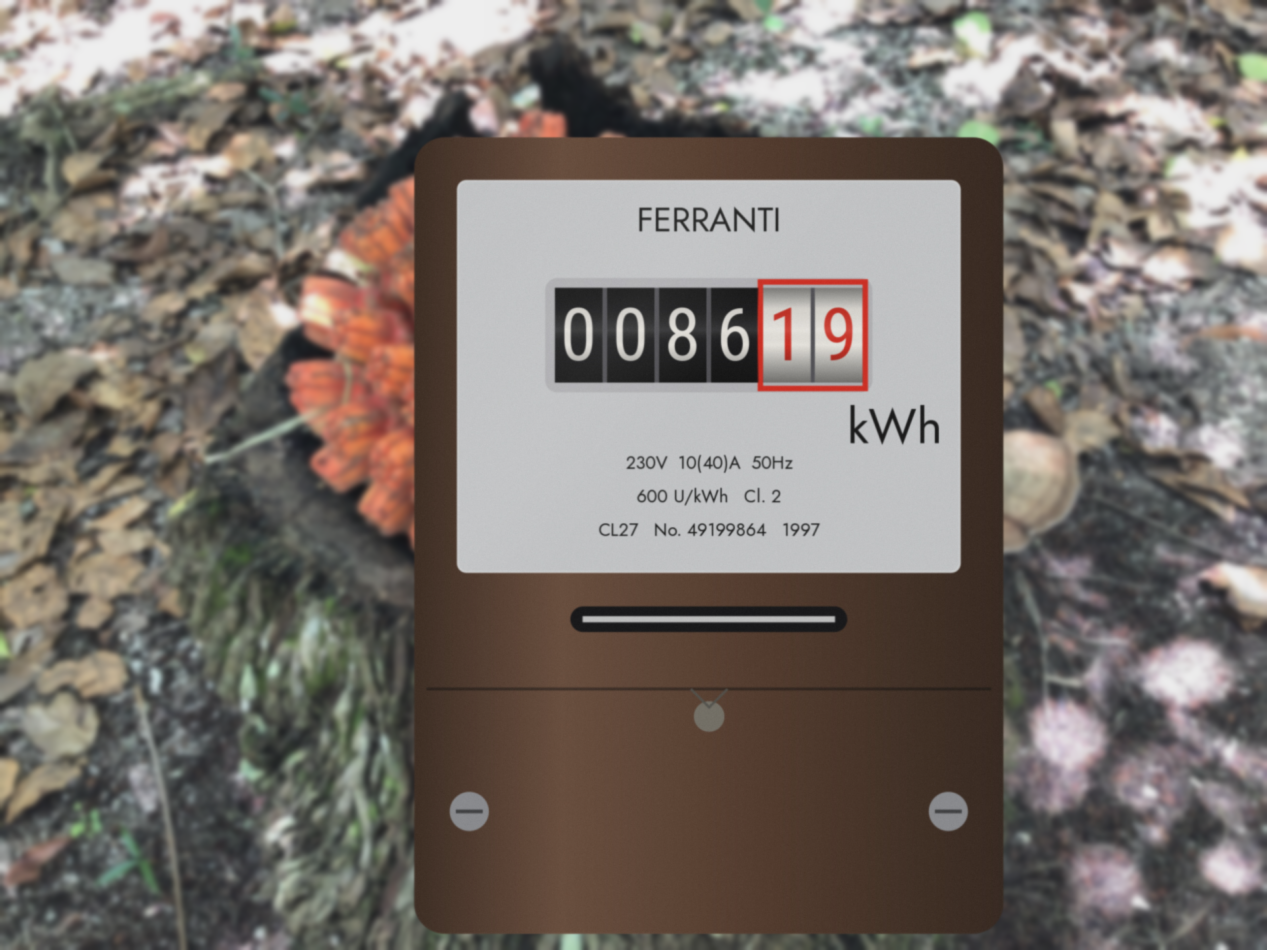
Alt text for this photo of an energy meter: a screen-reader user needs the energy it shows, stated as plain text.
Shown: 86.19 kWh
